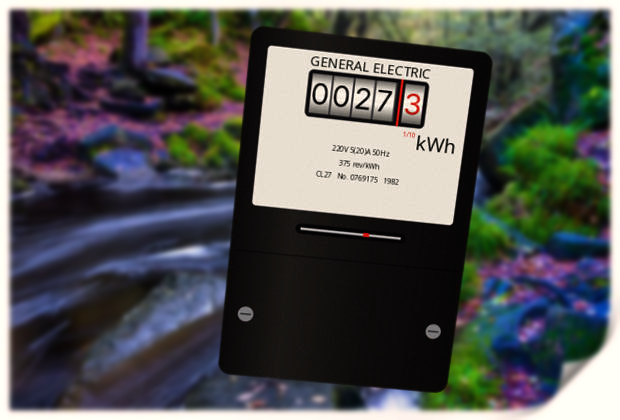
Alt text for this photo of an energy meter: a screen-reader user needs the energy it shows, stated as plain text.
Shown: 27.3 kWh
